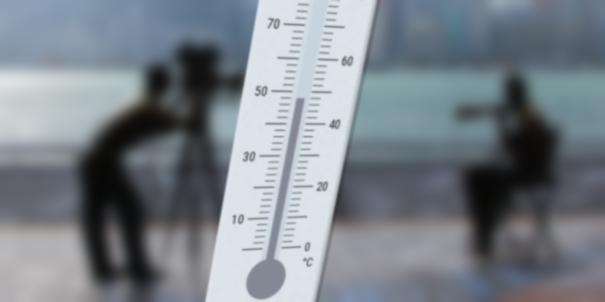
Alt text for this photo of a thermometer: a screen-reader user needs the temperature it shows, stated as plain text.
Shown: 48 °C
